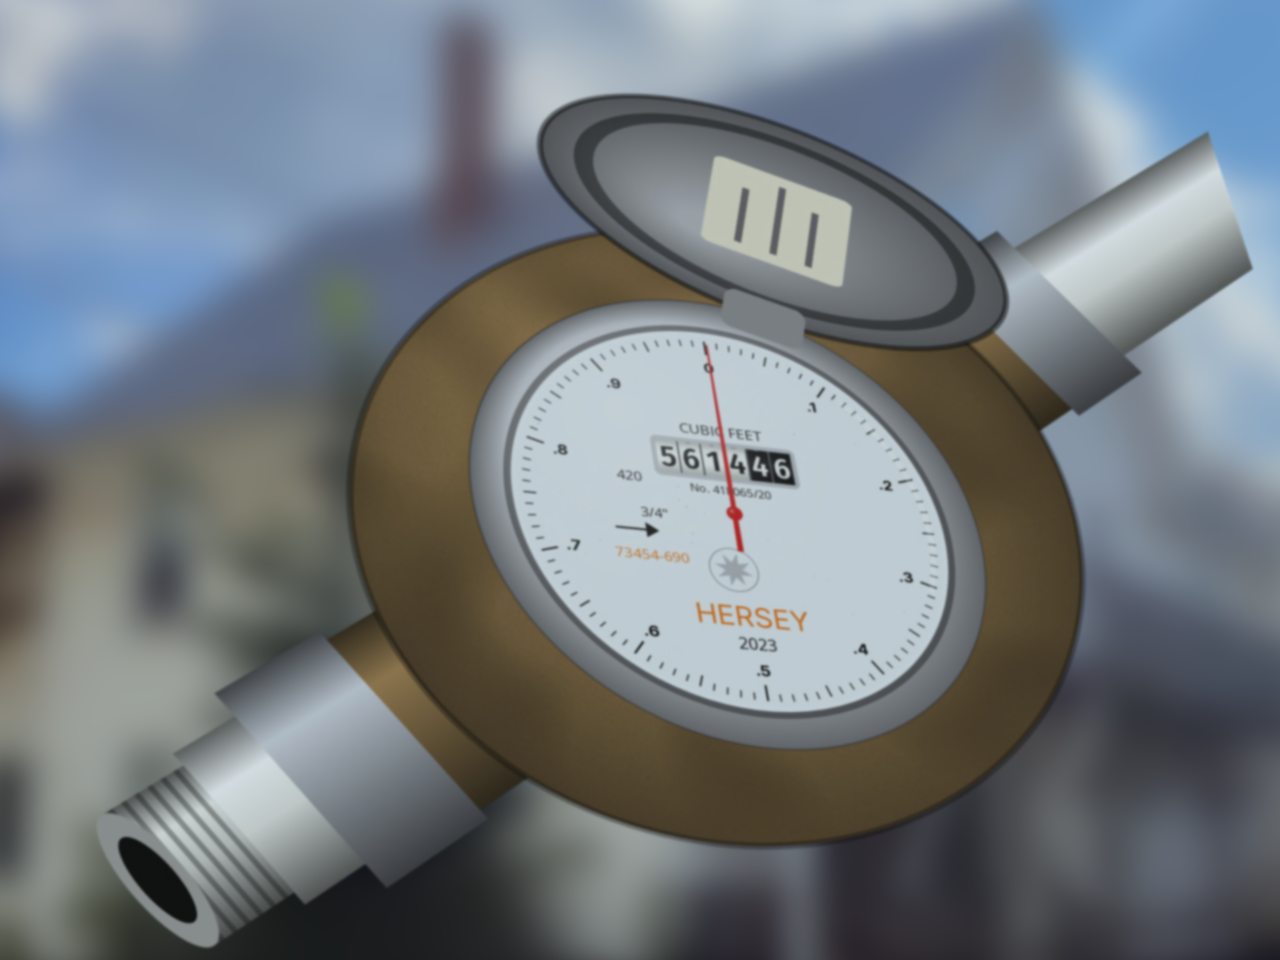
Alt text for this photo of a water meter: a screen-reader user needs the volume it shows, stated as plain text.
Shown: 561446.00 ft³
